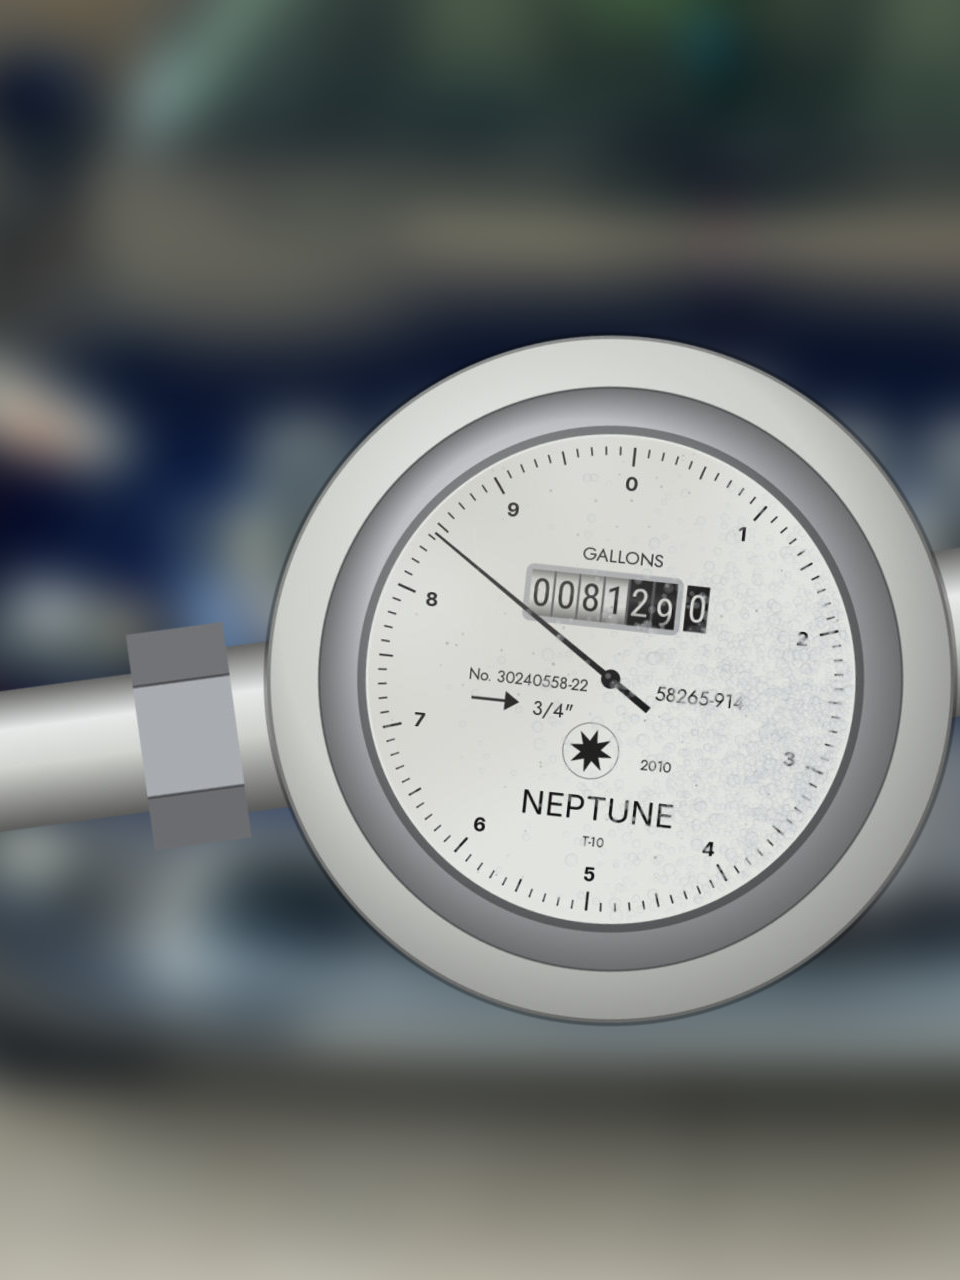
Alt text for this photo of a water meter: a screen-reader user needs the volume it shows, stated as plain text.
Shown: 81288.4 gal
